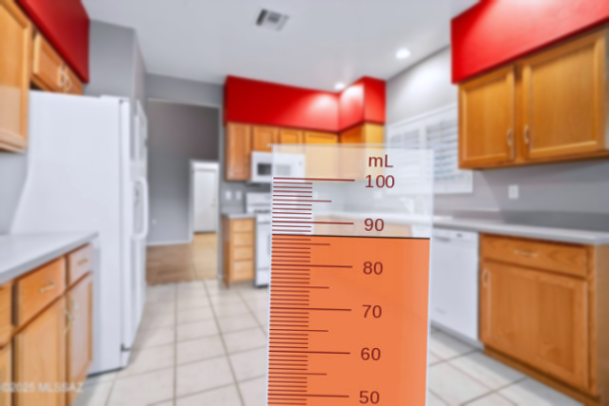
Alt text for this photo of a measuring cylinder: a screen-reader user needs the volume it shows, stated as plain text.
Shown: 87 mL
